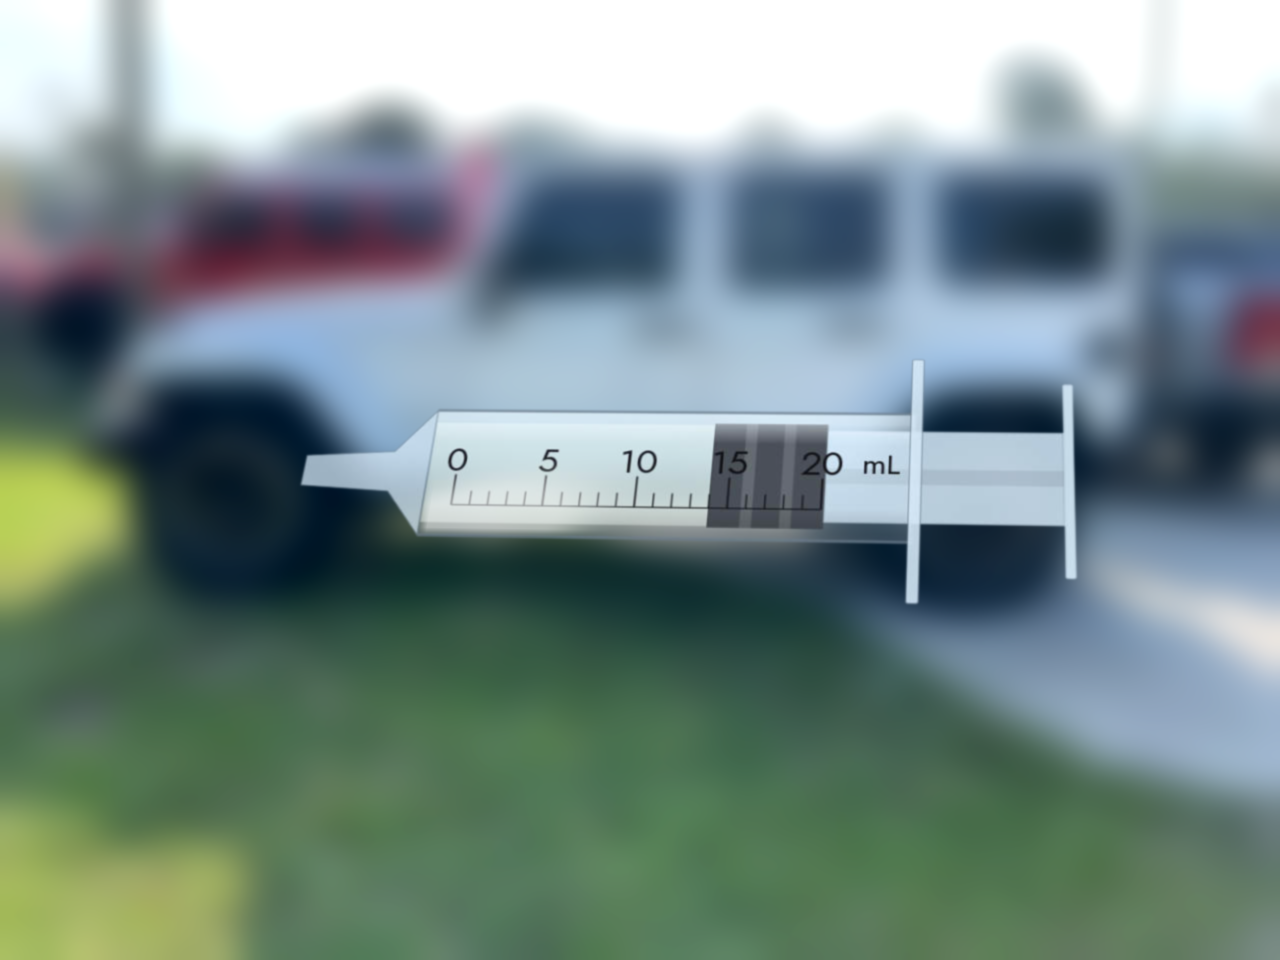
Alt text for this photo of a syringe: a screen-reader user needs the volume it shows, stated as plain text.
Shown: 14 mL
